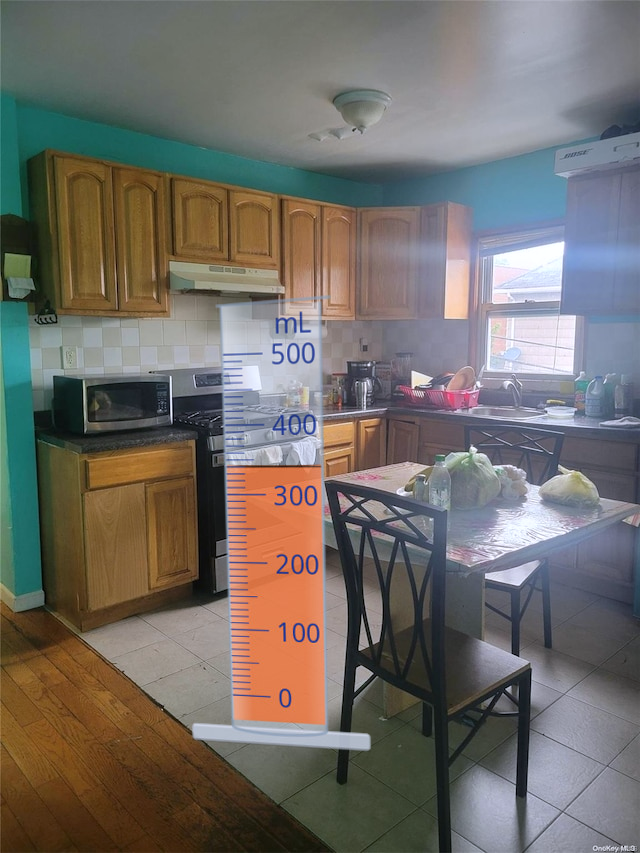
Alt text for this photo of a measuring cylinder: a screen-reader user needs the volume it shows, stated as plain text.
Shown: 340 mL
